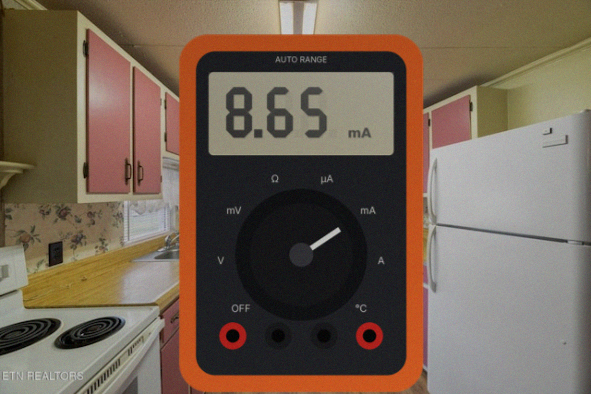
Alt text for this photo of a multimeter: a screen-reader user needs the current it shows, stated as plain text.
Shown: 8.65 mA
